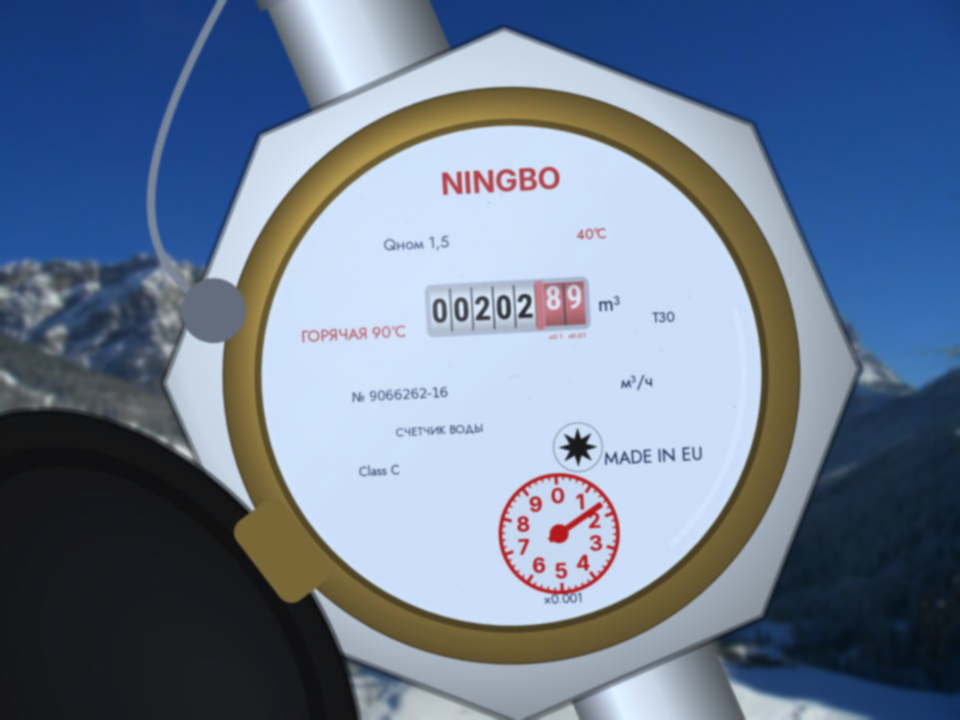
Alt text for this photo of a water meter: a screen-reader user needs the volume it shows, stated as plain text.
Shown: 202.891 m³
